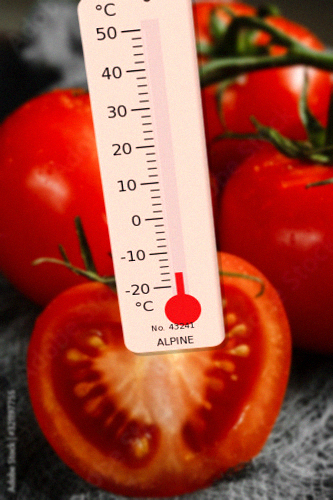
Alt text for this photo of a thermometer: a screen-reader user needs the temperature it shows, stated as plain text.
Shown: -16 °C
